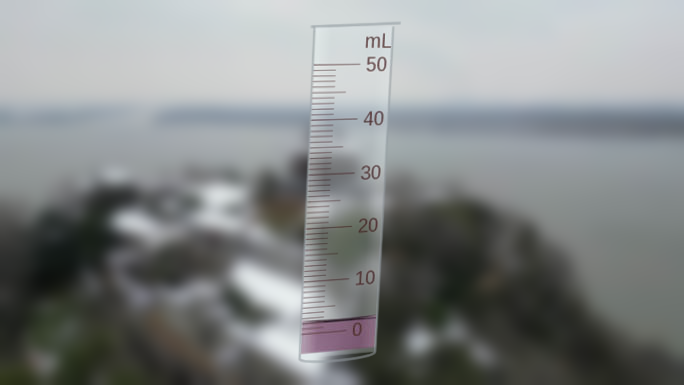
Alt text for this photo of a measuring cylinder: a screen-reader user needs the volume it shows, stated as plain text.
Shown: 2 mL
